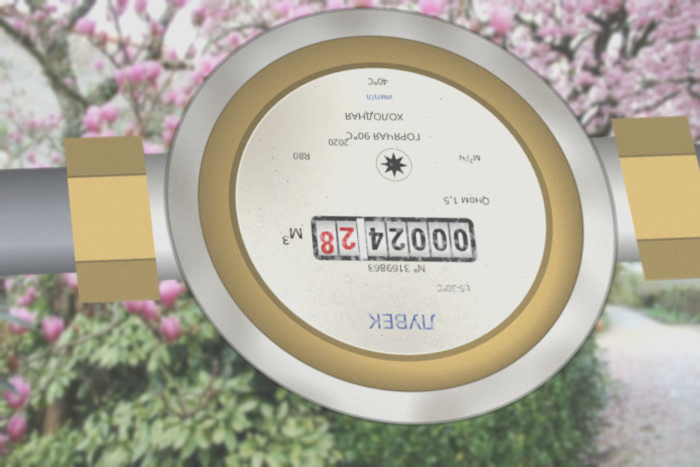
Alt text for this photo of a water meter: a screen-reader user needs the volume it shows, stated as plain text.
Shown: 24.28 m³
